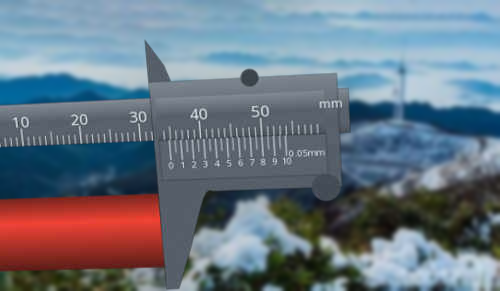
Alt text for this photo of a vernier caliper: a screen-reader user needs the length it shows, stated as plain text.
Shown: 34.8 mm
